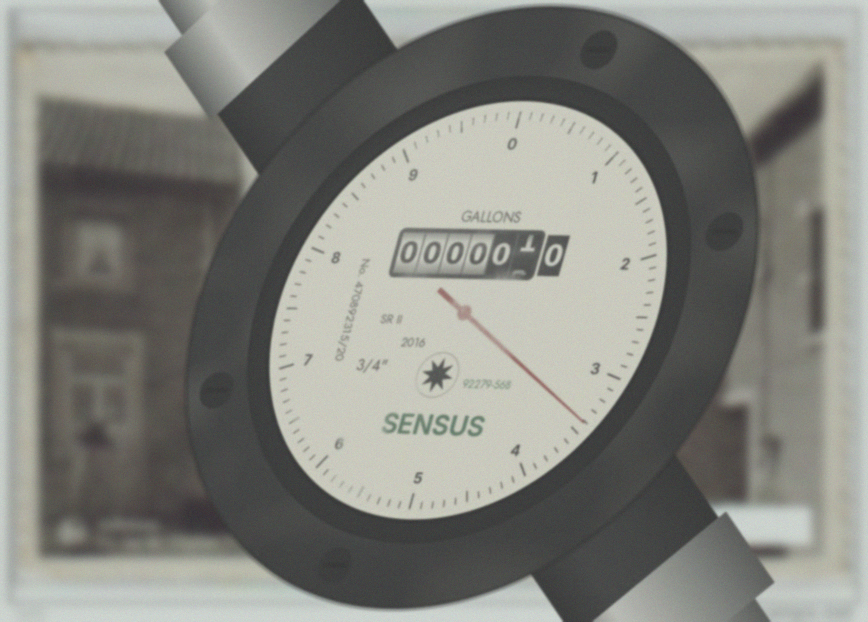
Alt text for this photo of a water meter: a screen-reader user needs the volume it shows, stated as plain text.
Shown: 13.4 gal
